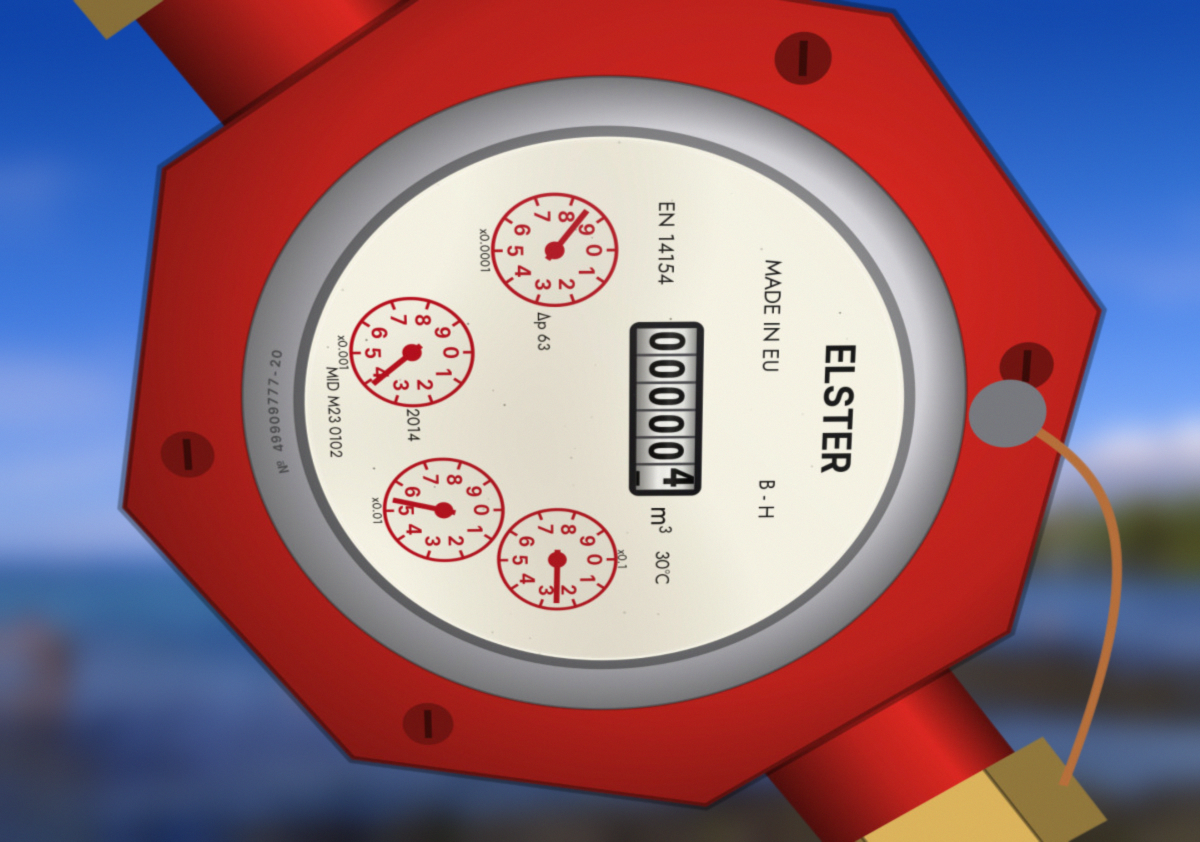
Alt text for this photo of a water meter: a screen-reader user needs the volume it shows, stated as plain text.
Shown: 4.2538 m³
